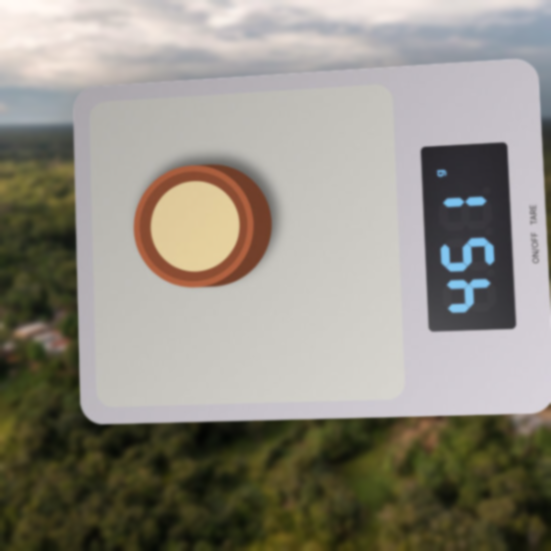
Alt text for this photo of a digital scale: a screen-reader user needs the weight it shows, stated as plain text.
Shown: 451 g
